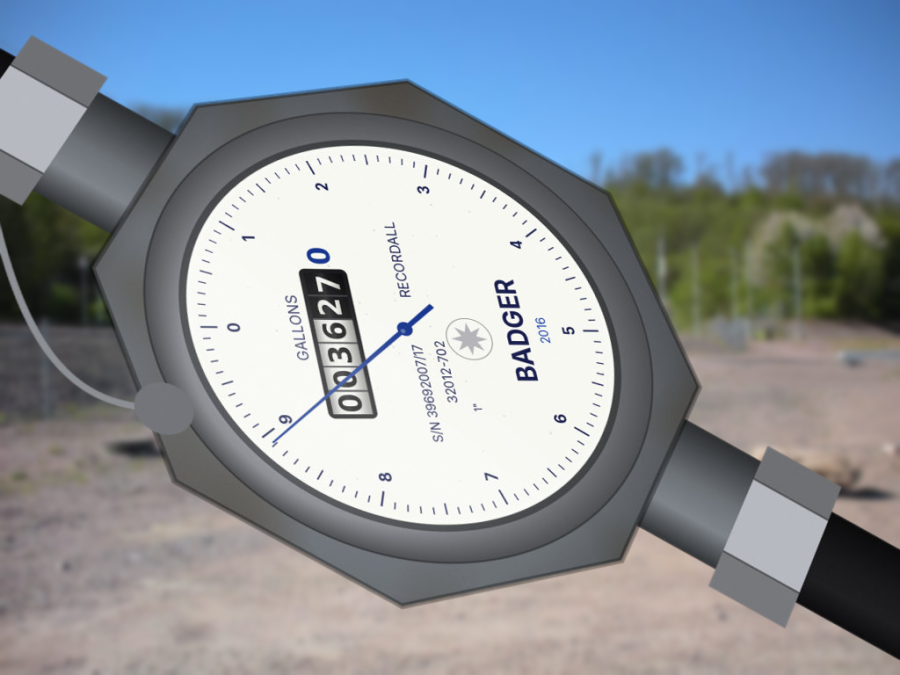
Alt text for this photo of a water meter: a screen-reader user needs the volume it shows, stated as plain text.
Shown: 36268.9 gal
